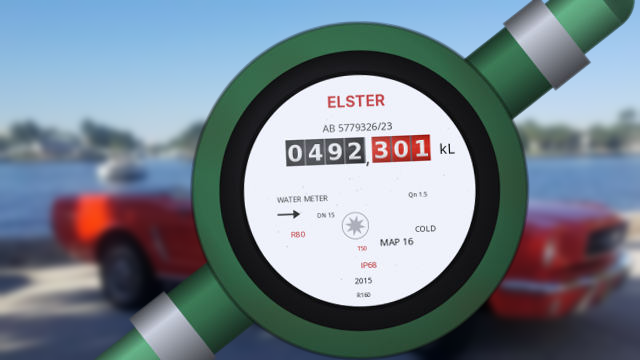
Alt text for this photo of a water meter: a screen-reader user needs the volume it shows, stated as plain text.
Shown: 492.301 kL
